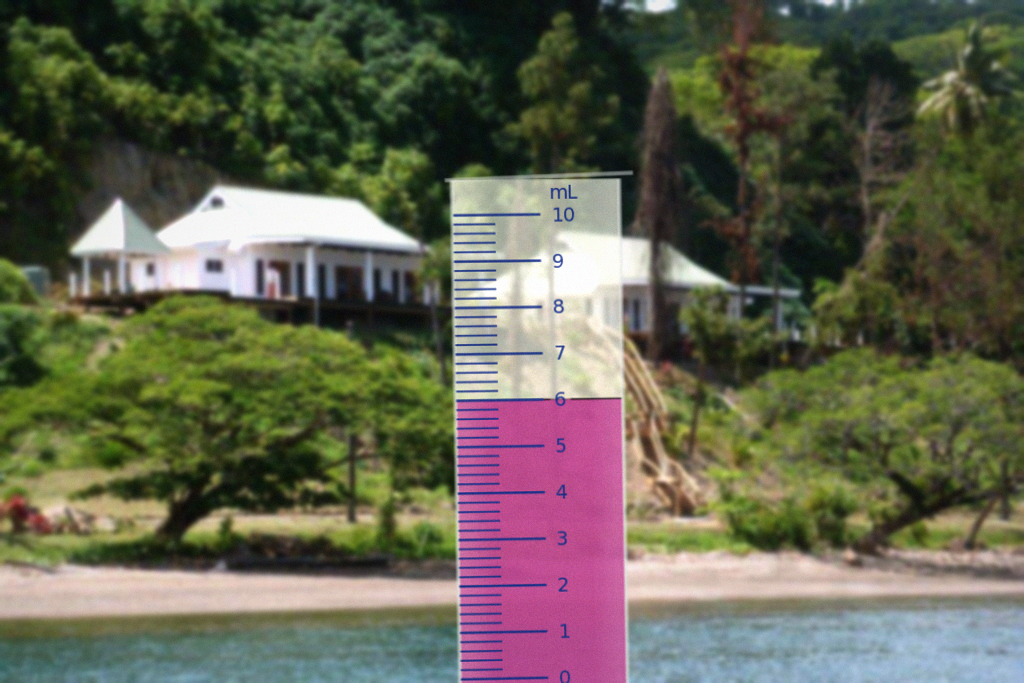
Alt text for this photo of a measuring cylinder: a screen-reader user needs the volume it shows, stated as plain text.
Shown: 6 mL
